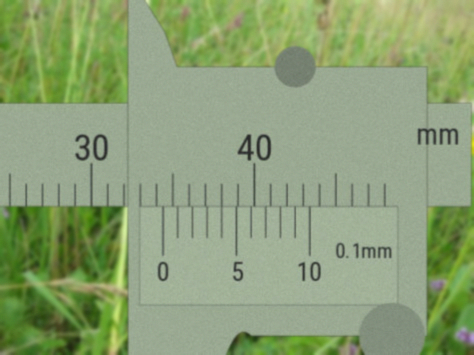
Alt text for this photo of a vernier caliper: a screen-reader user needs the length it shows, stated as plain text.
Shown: 34.4 mm
